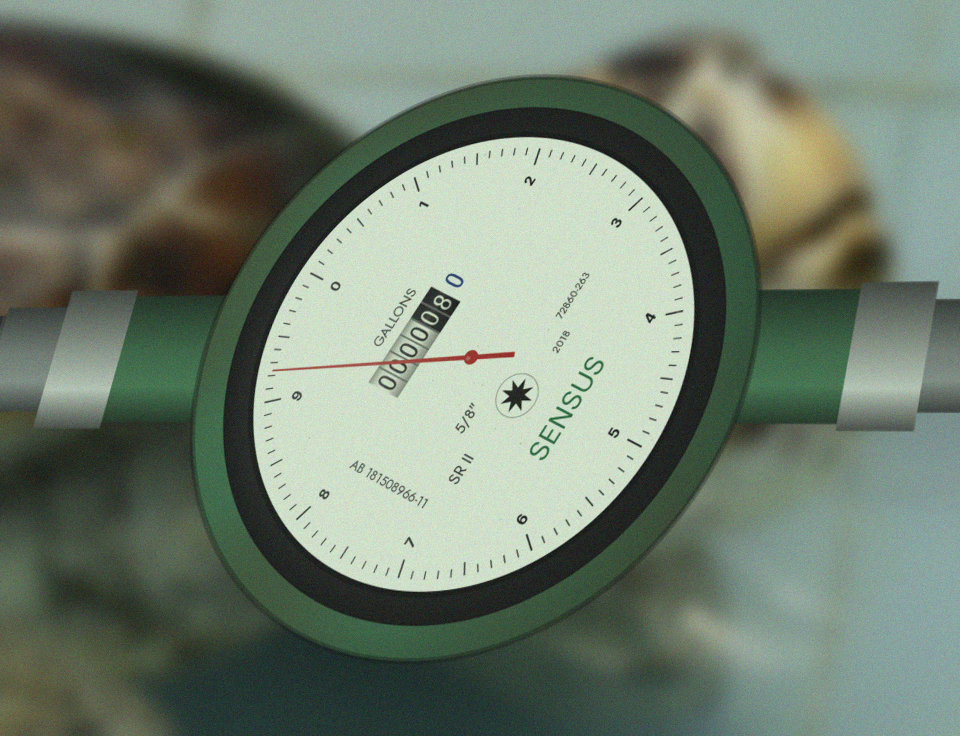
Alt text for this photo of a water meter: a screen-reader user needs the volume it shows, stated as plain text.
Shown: 79.2 gal
